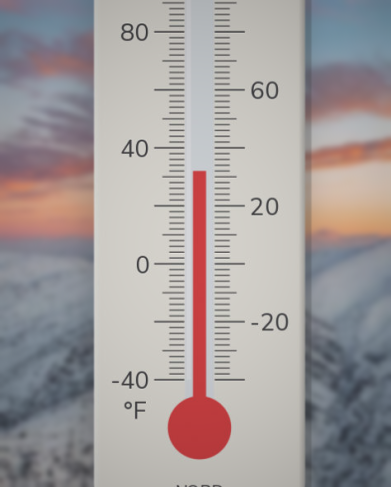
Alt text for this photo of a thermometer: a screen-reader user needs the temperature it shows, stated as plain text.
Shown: 32 °F
